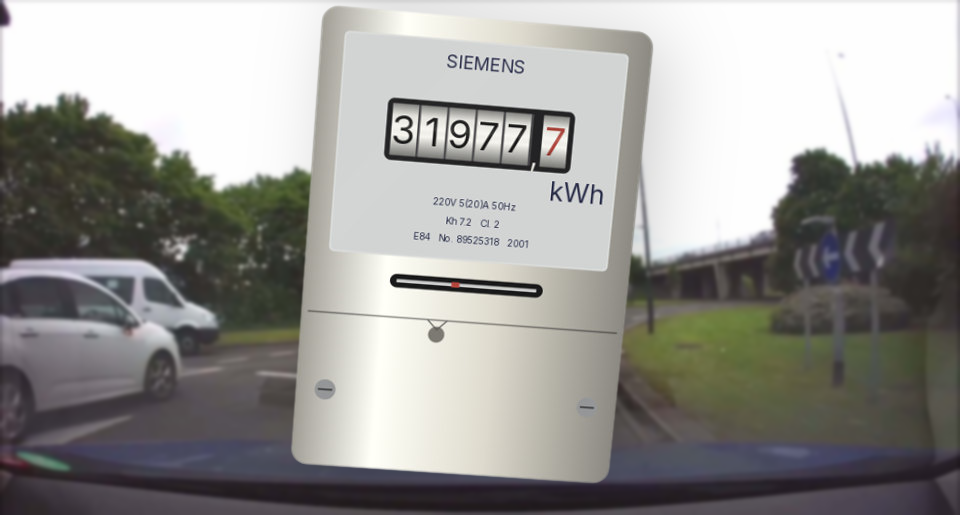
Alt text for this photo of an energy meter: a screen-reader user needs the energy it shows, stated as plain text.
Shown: 31977.7 kWh
